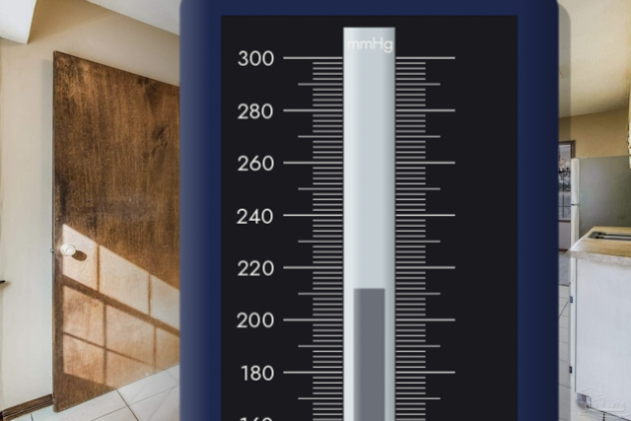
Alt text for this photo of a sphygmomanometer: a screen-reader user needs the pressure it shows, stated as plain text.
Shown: 212 mmHg
